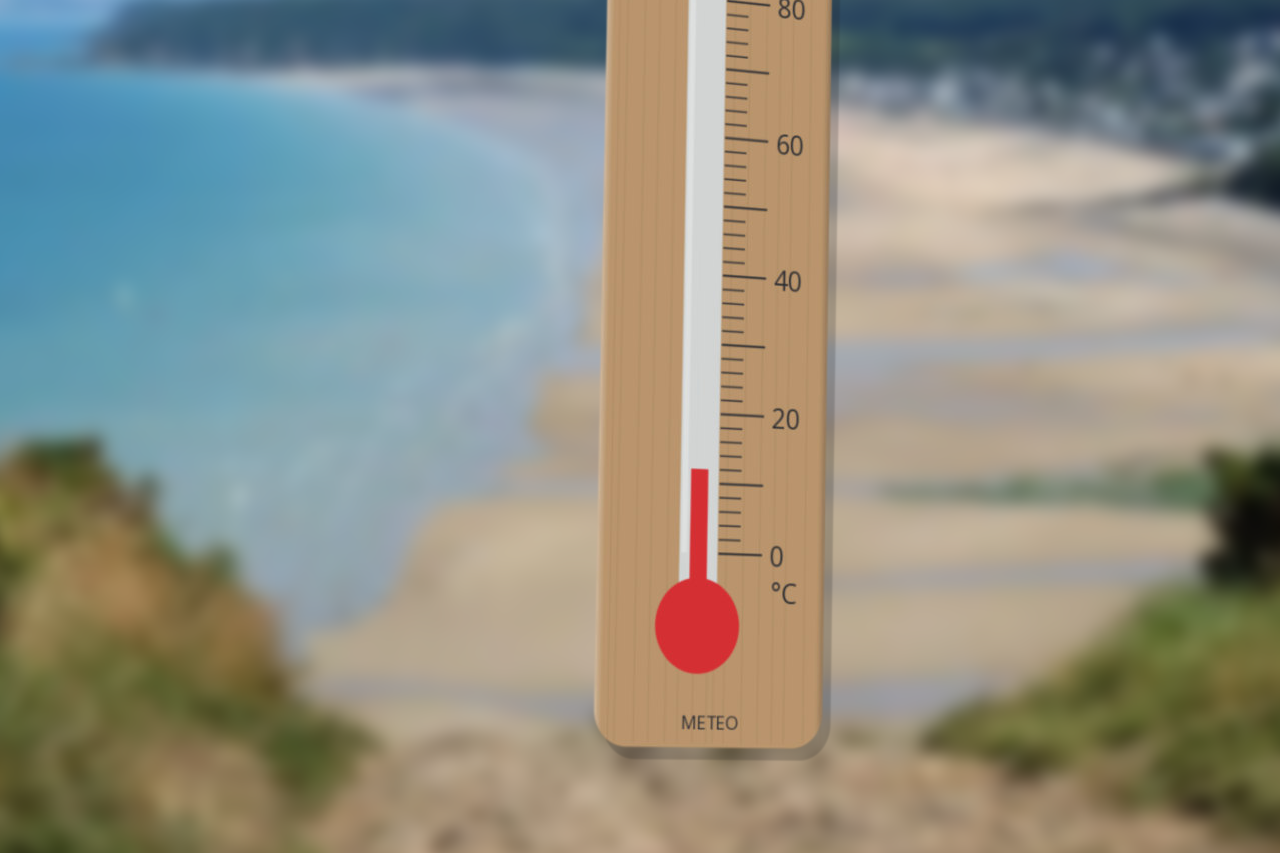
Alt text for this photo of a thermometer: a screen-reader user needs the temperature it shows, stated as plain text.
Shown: 12 °C
